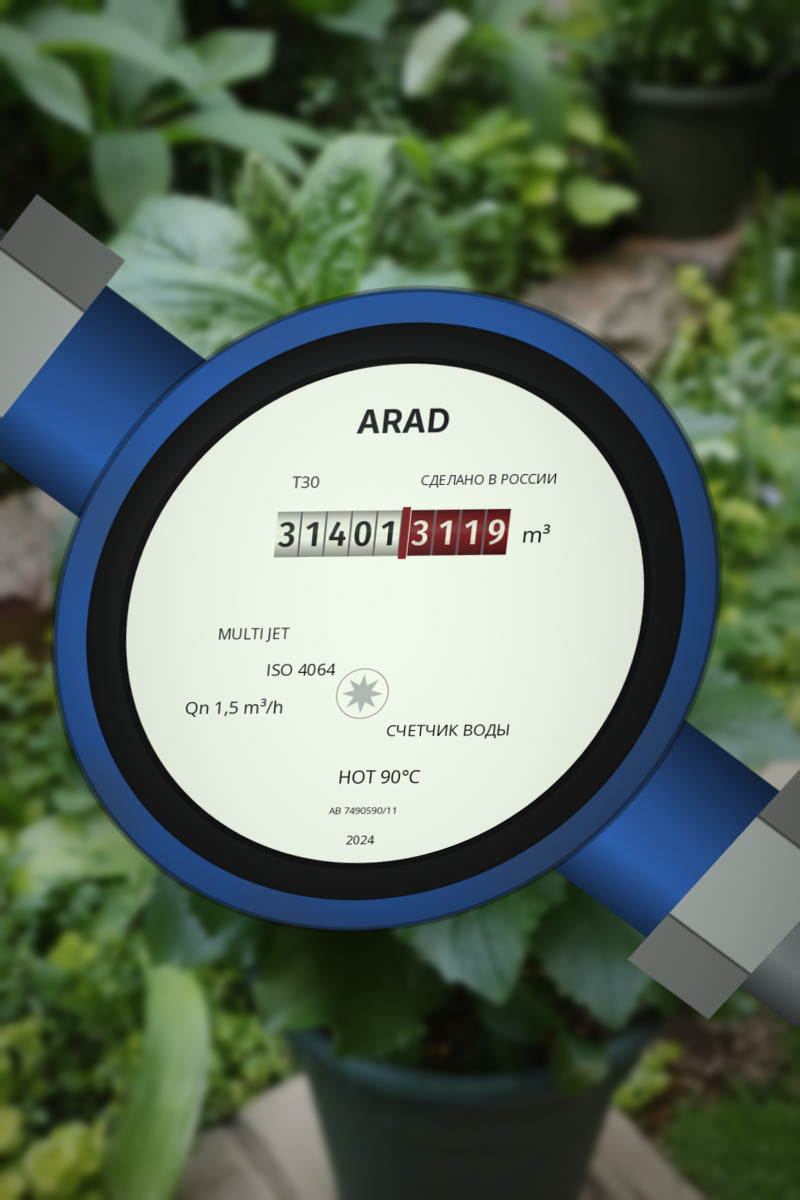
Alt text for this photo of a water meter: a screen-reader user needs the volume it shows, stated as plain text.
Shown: 31401.3119 m³
